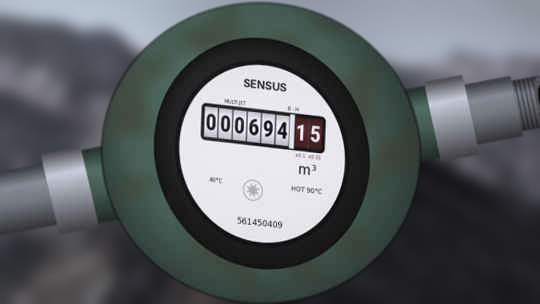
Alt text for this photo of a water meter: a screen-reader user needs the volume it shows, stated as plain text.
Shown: 694.15 m³
